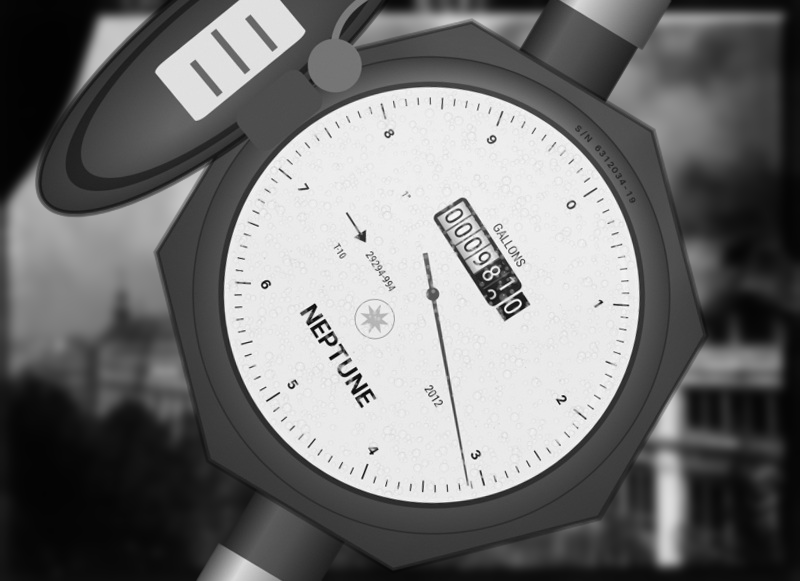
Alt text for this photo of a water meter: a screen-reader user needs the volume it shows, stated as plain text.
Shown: 9813.1 gal
